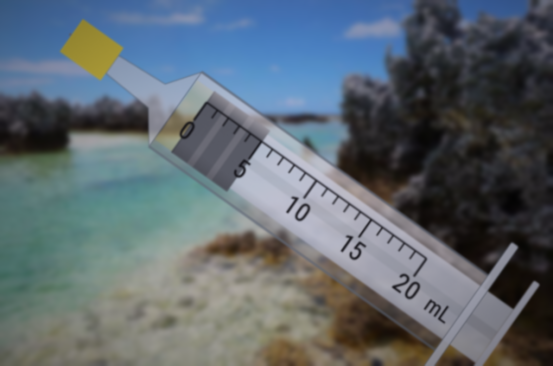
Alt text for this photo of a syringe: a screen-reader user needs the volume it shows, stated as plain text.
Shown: 0 mL
